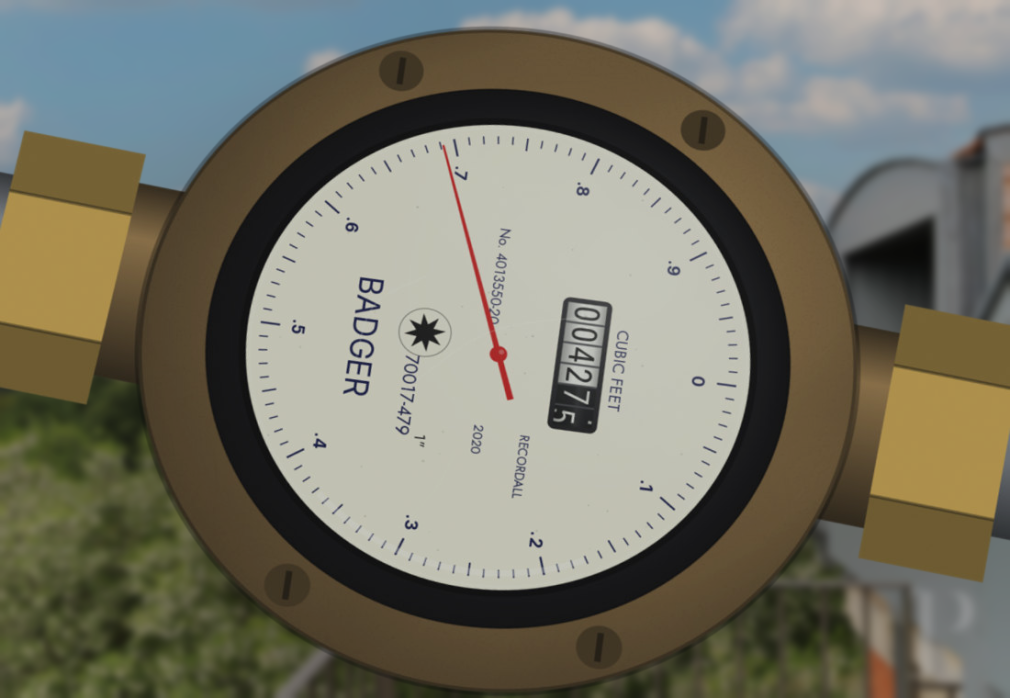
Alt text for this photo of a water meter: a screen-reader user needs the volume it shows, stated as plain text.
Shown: 4274.69 ft³
